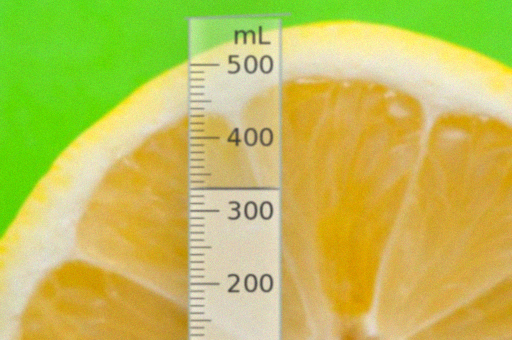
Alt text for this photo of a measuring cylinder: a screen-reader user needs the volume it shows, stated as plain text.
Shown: 330 mL
